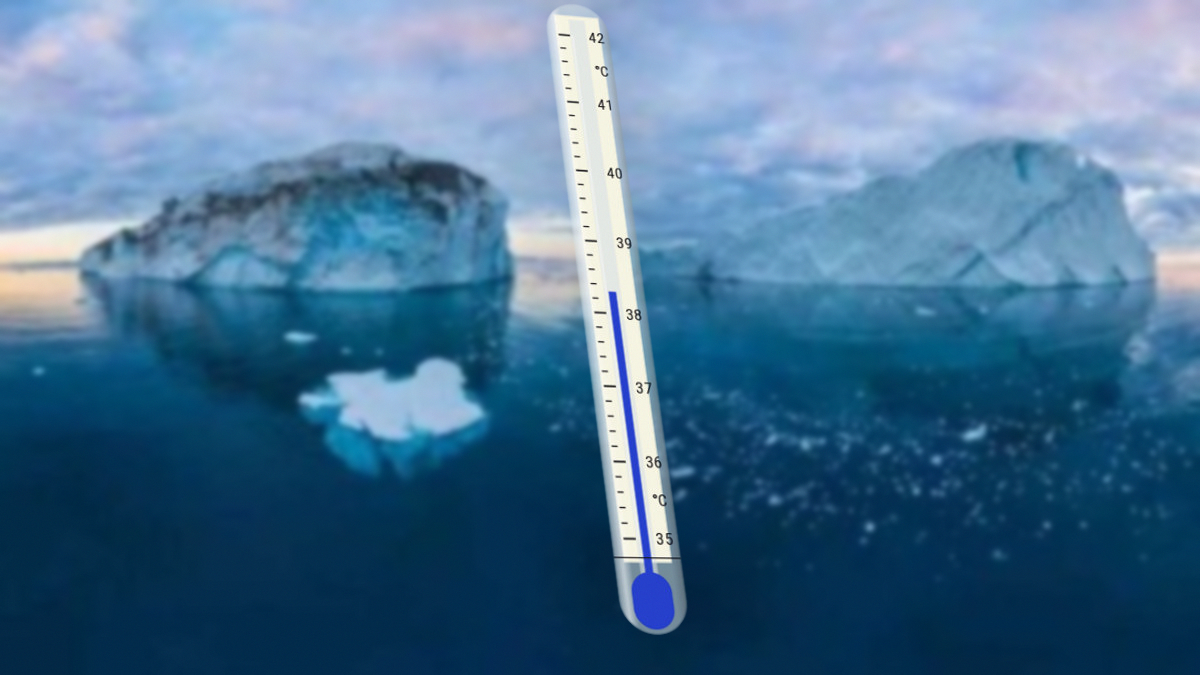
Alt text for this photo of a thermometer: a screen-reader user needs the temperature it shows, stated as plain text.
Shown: 38.3 °C
